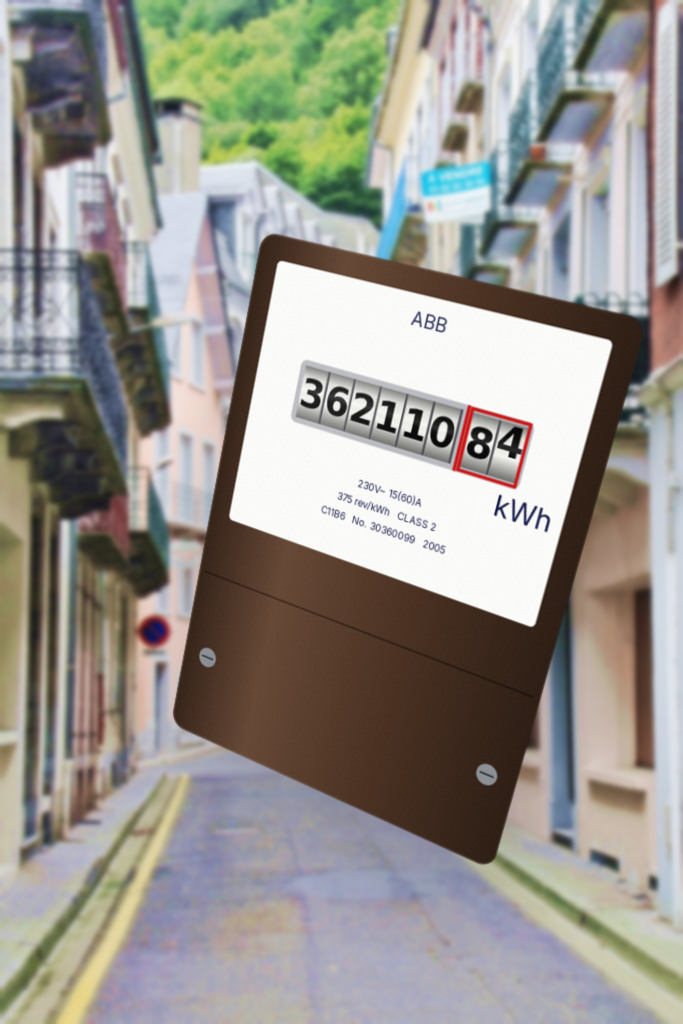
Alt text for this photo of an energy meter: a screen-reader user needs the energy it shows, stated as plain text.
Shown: 362110.84 kWh
